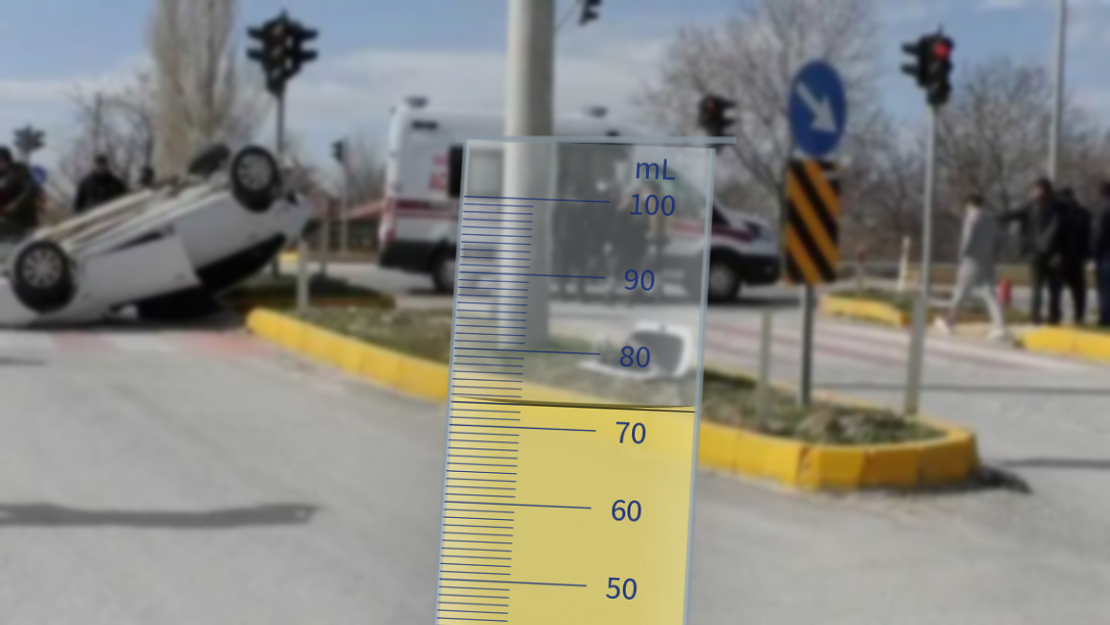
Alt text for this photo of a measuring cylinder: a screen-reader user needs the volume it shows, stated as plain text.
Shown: 73 mL
